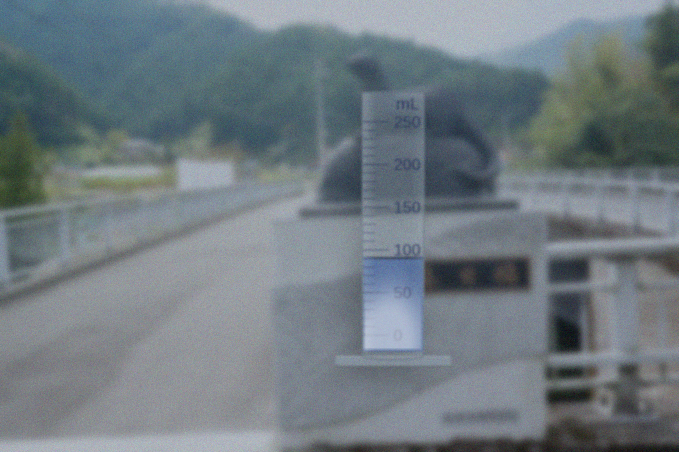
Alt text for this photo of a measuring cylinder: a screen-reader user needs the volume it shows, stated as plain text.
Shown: 90 mL
